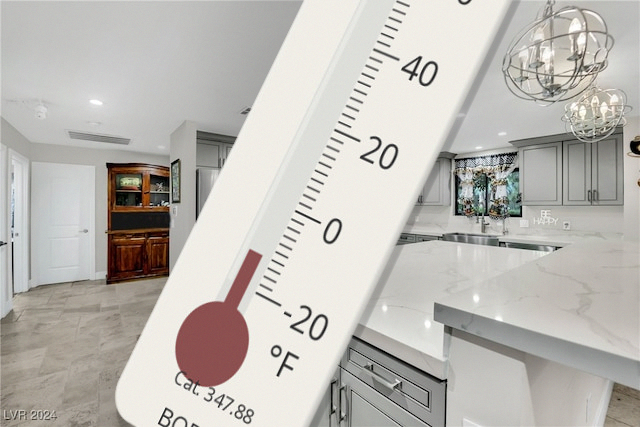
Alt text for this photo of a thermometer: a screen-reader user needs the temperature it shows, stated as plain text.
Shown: -12 °F
